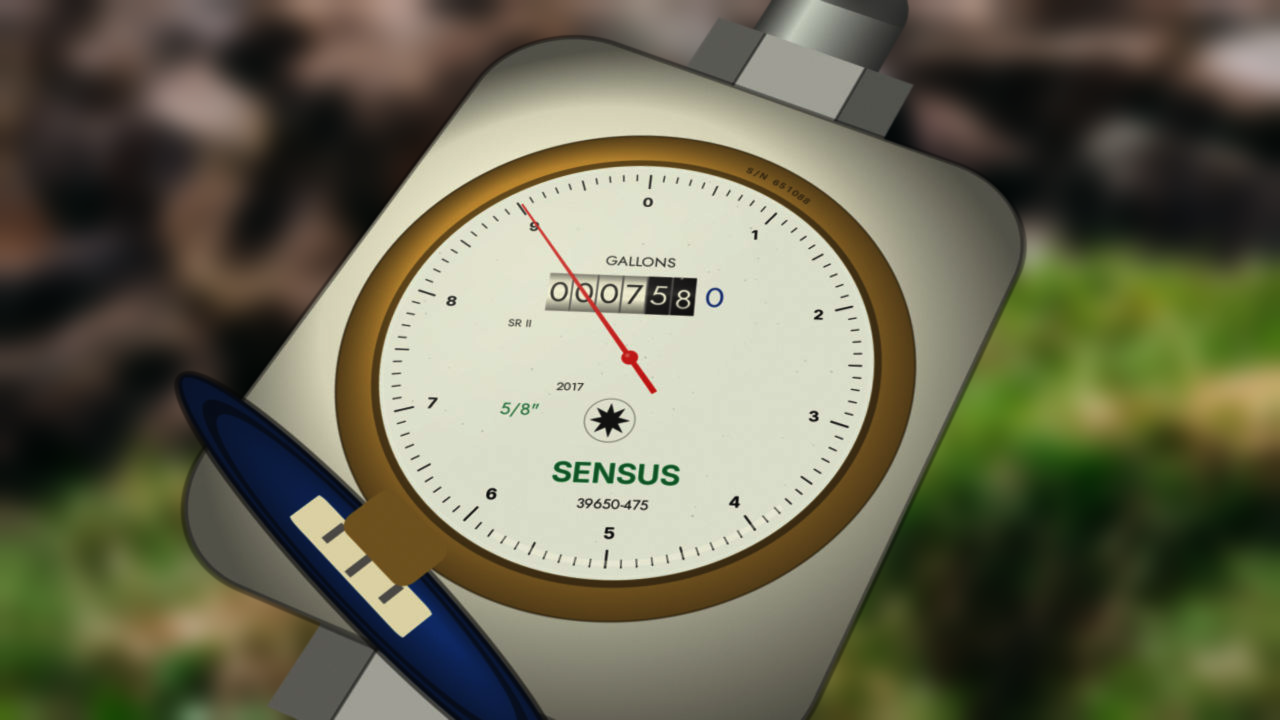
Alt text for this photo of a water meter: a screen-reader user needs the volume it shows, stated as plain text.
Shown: 7579.0 gal
